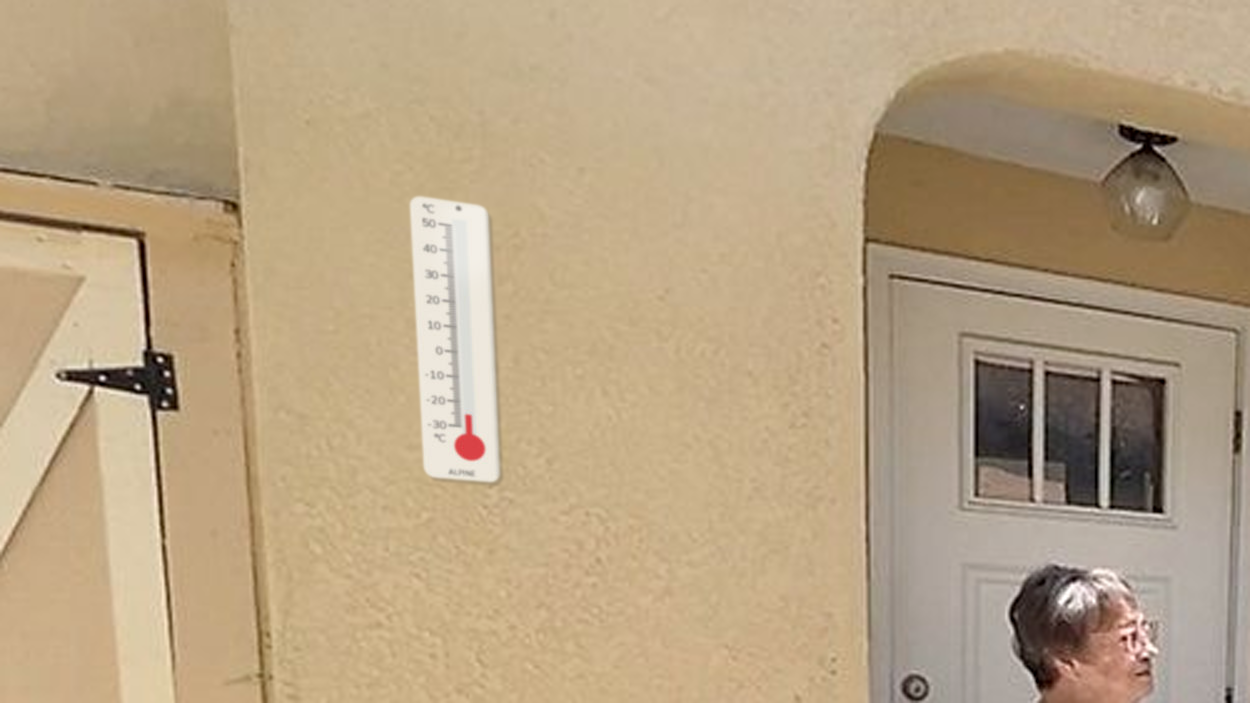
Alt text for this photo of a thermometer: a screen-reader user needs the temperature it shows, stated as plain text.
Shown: -25 °C
